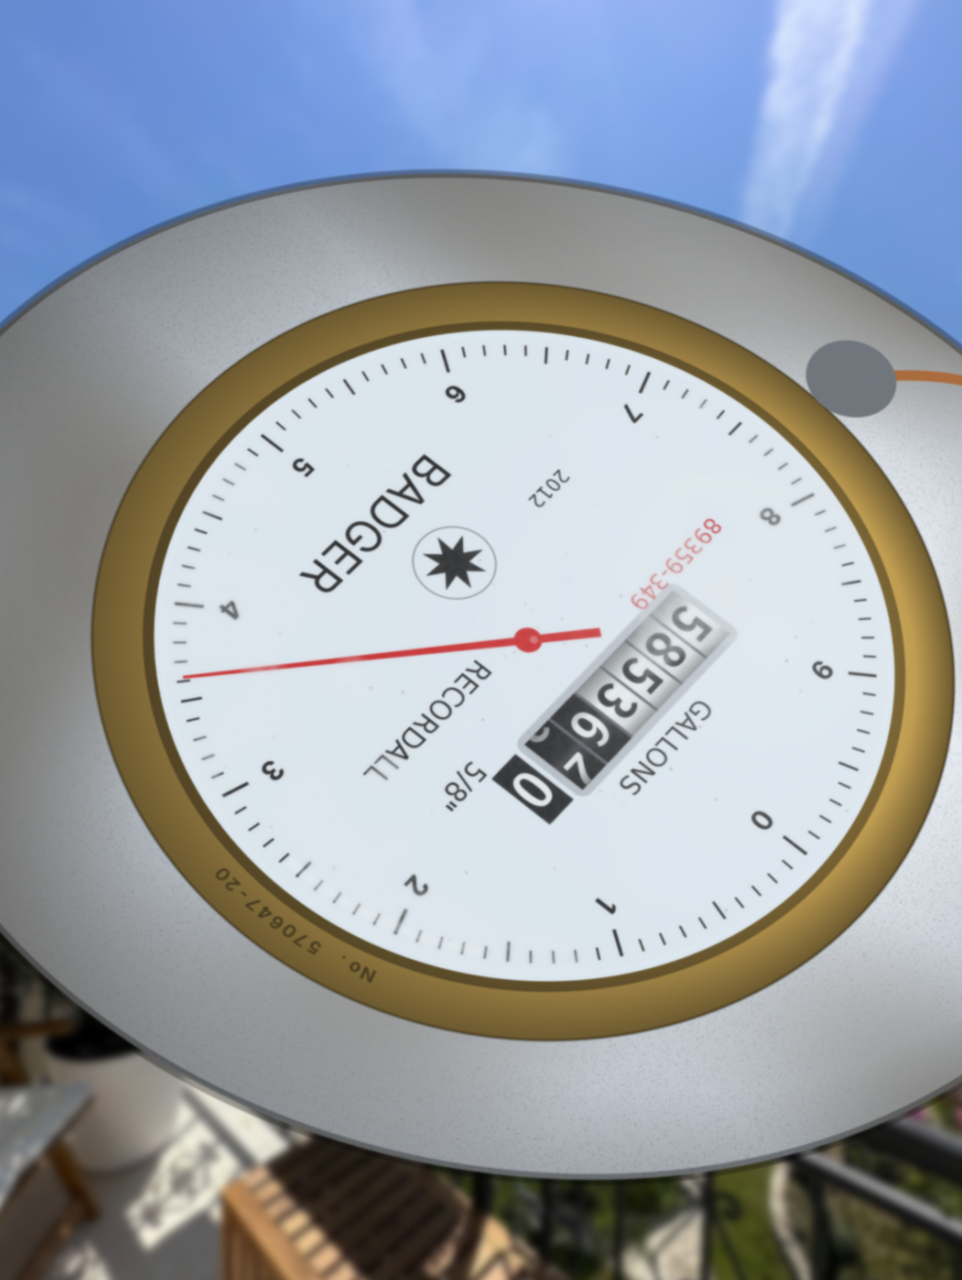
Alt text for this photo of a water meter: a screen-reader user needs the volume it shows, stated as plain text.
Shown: 5853623.6 gal
